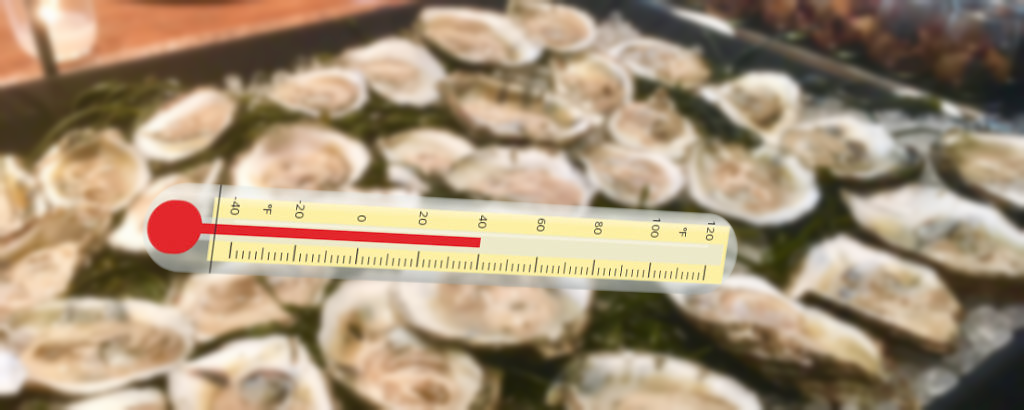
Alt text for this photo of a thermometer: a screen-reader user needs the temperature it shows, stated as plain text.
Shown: 40 °F
